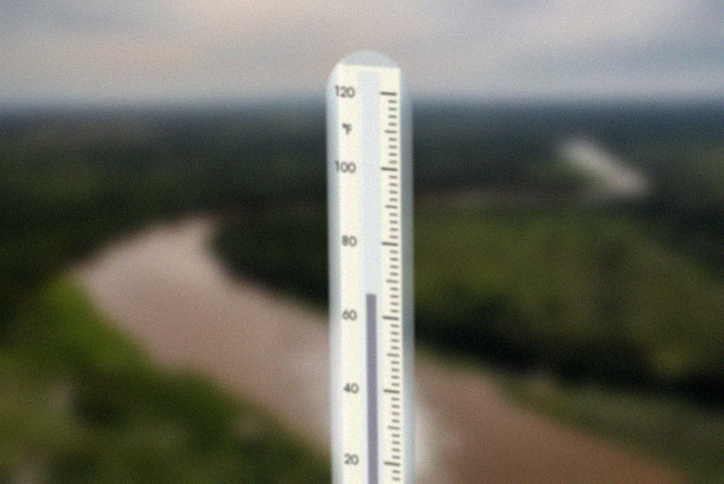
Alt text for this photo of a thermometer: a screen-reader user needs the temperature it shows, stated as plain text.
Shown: 66 °F
